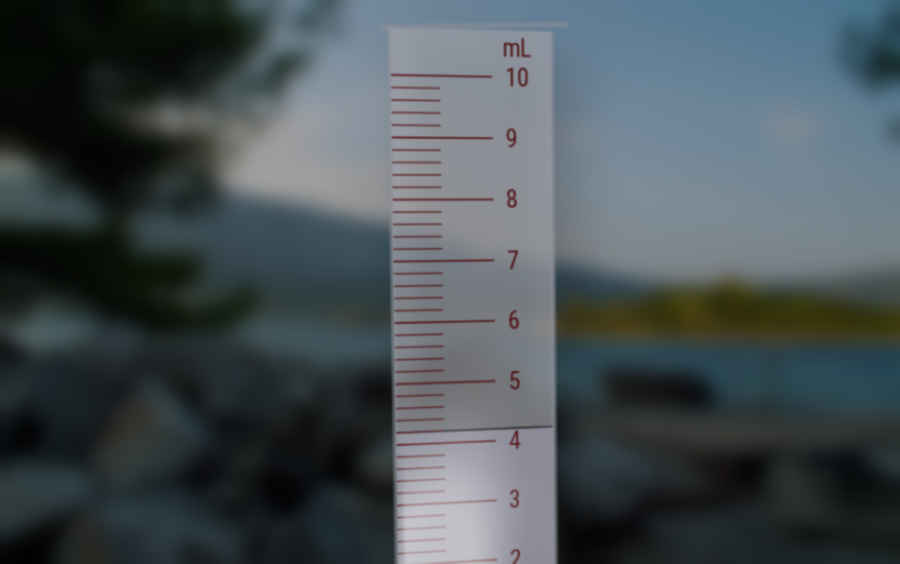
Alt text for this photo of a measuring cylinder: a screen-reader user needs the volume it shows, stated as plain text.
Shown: 4.2 mL
